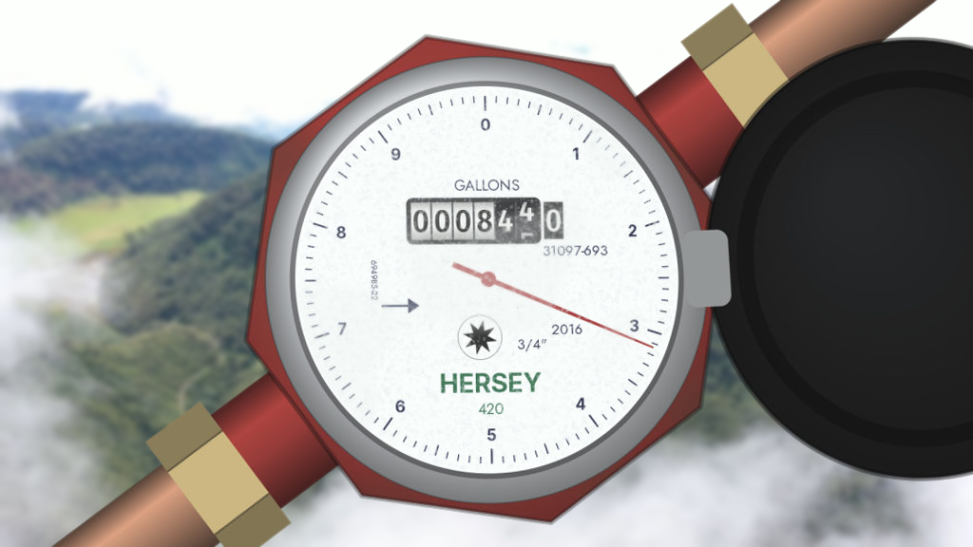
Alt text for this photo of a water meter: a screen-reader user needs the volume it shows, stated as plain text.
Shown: 8443.1 gal
